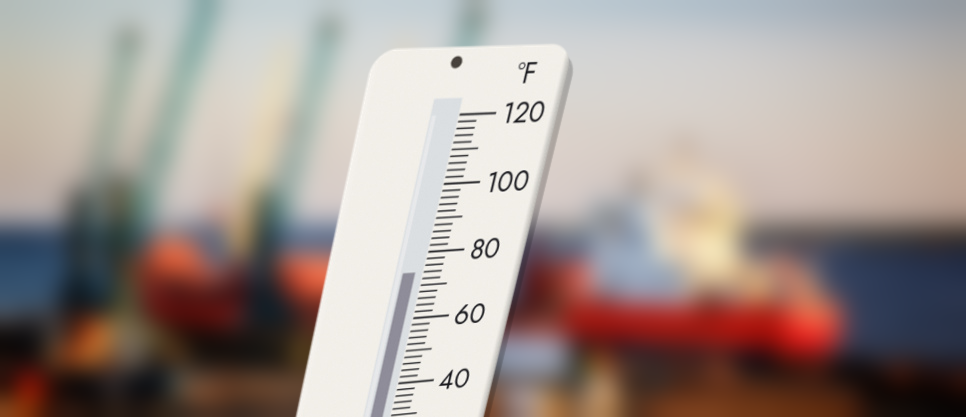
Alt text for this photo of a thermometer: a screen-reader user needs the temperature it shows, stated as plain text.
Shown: 74 °F
